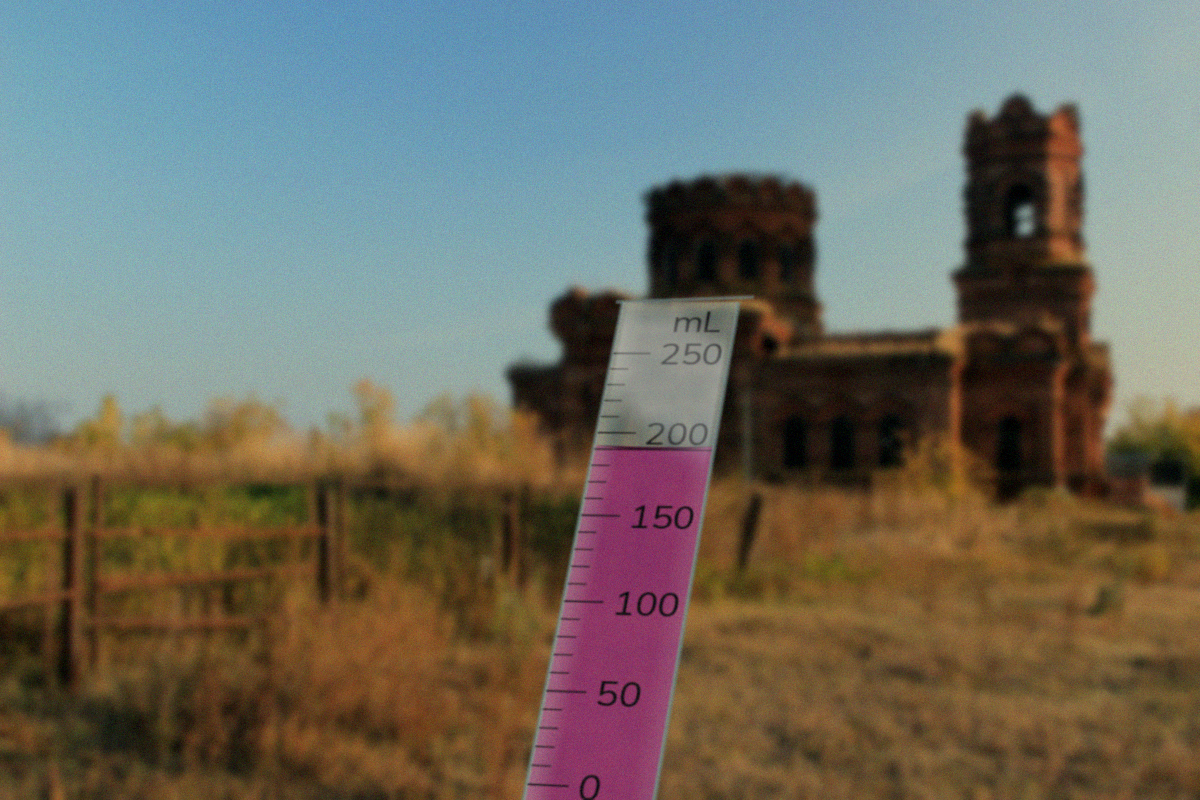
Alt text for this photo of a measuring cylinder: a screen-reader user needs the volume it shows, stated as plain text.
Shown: 190 mL
